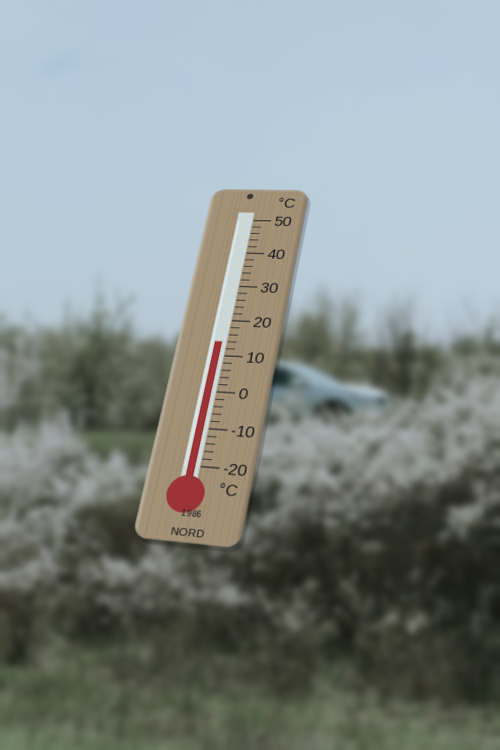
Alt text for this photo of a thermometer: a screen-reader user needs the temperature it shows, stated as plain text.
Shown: 14 °C
